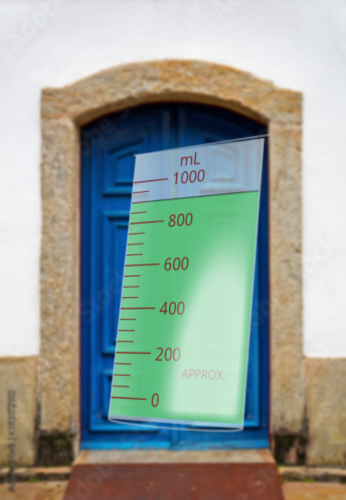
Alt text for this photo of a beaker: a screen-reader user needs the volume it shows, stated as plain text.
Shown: 900 mL
